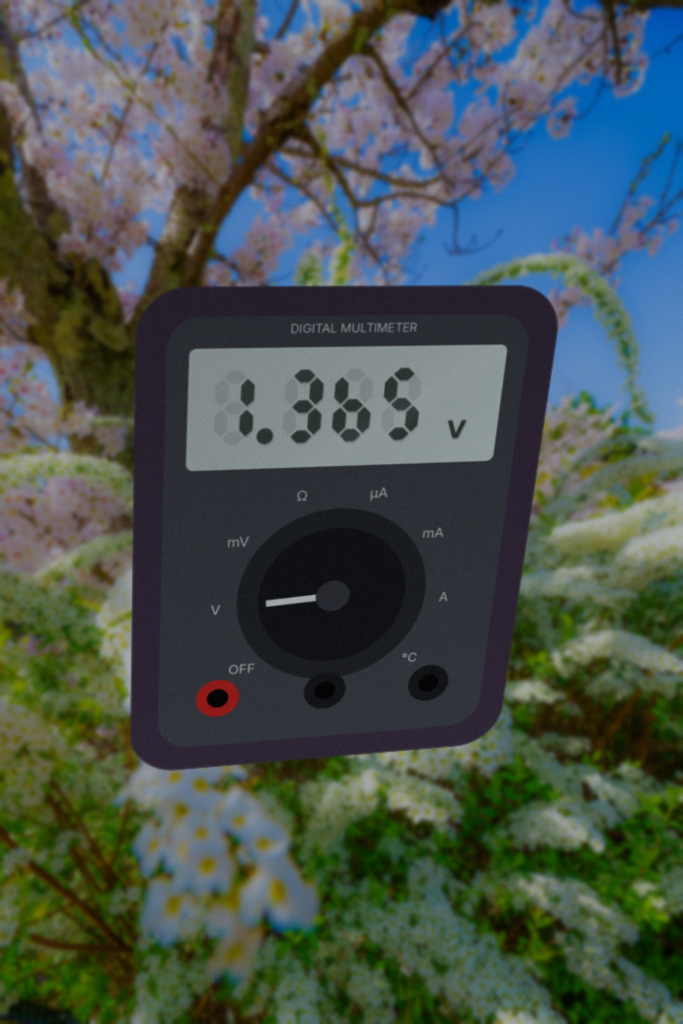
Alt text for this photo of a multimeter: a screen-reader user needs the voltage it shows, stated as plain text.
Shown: 1.365 V
